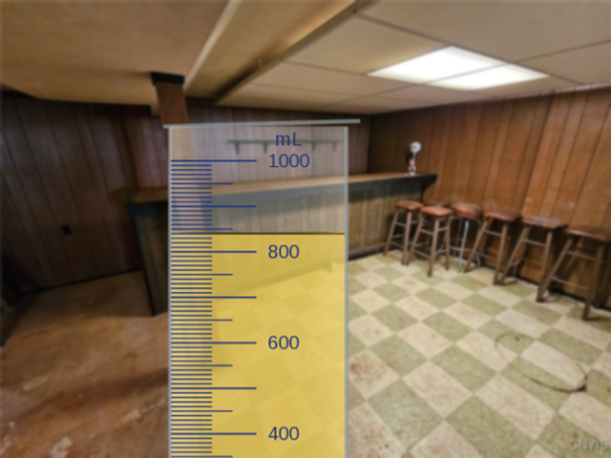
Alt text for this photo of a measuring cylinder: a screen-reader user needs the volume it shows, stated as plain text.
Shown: 840 mL
